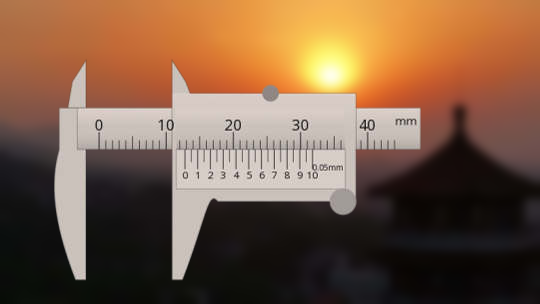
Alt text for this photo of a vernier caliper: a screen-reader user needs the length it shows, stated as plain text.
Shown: 12.8 mm
